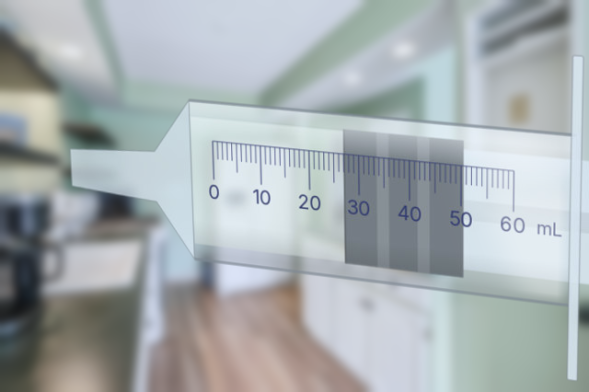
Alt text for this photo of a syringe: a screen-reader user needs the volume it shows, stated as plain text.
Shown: 27 mL
